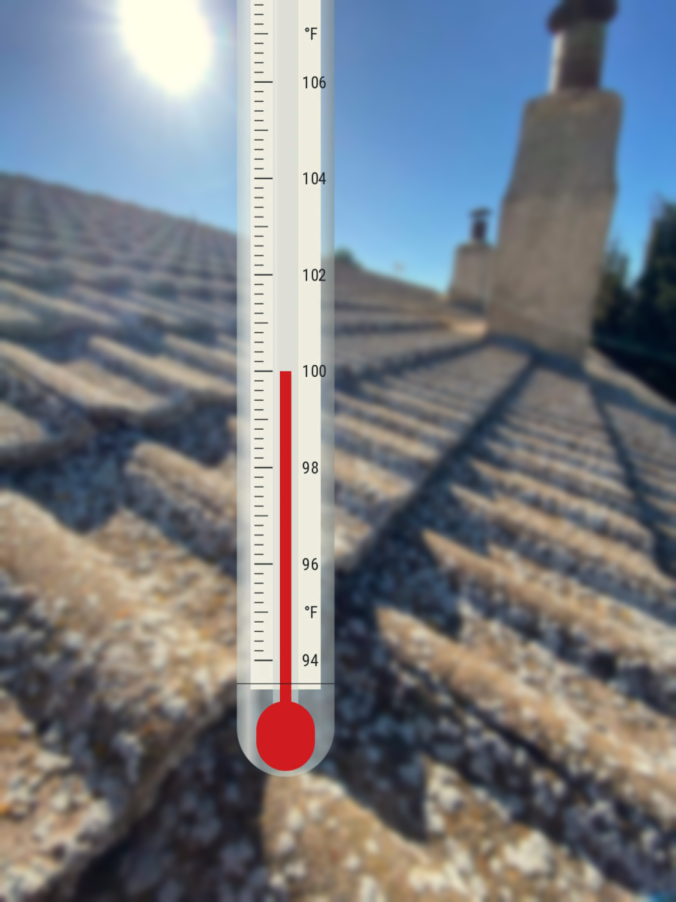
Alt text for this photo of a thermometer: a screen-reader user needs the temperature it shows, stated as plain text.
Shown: 100 °F
